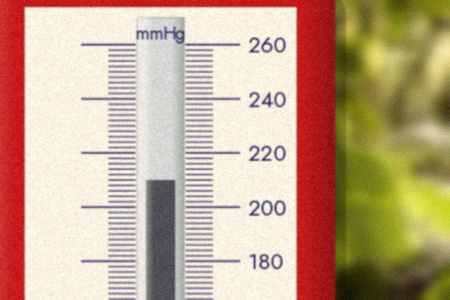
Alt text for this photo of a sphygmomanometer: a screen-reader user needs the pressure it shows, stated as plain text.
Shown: 210 mmHg
